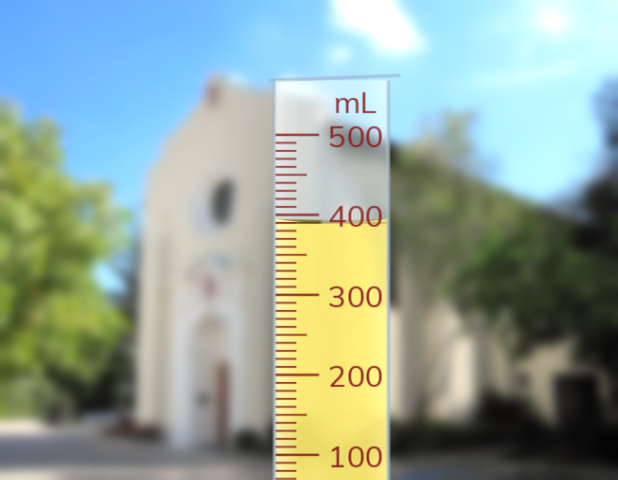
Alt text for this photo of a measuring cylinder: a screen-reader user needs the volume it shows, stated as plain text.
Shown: 390 mL
